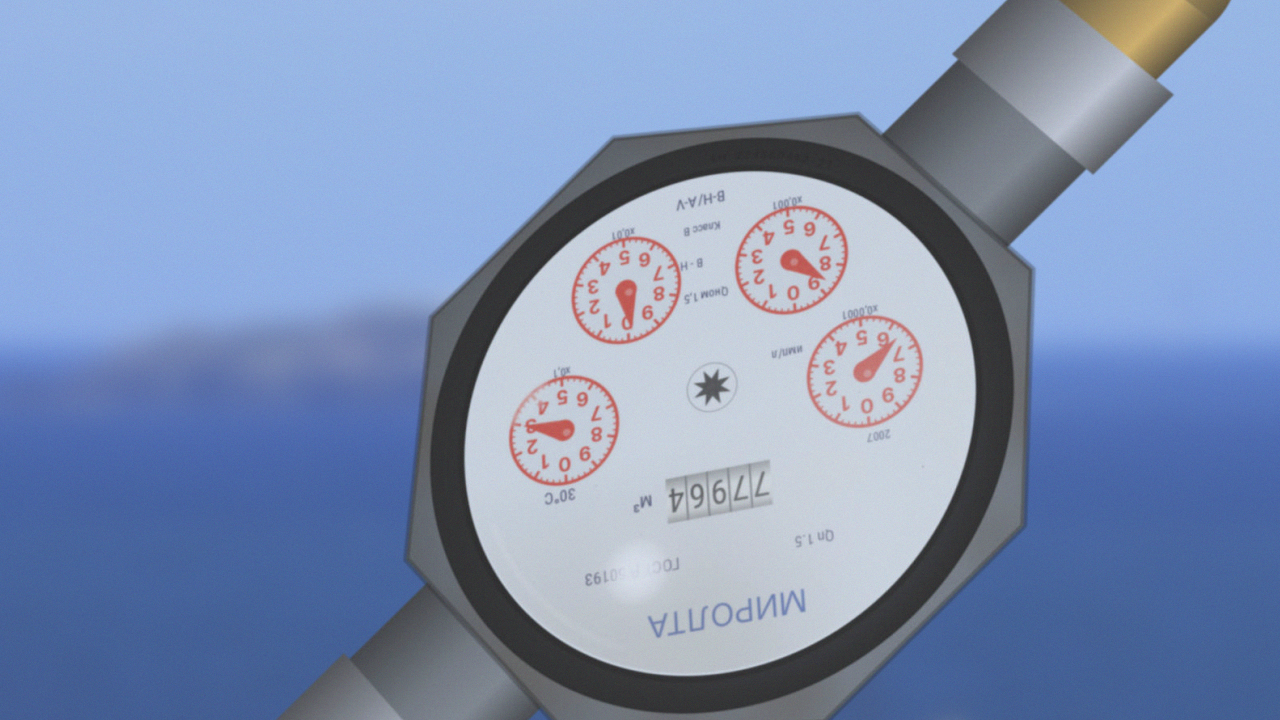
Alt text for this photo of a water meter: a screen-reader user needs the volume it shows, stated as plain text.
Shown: 77964.2986 m³
